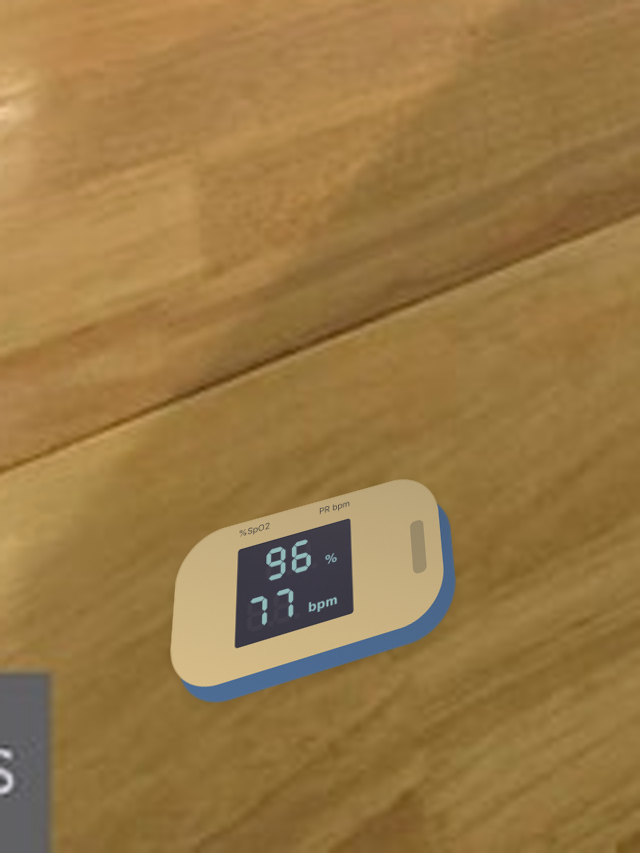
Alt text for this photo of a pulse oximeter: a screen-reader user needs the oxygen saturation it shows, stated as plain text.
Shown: 96 %
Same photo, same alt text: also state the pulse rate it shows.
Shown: 77 bpm
